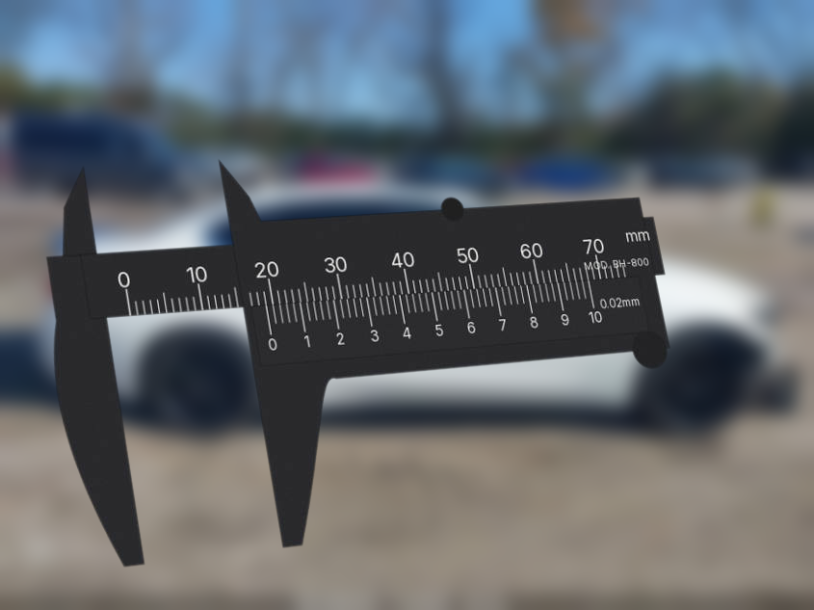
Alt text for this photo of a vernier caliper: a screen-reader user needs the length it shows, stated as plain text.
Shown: 19.0 mm
